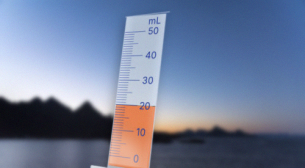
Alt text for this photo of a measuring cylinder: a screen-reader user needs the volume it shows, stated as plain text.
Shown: 20 mL
